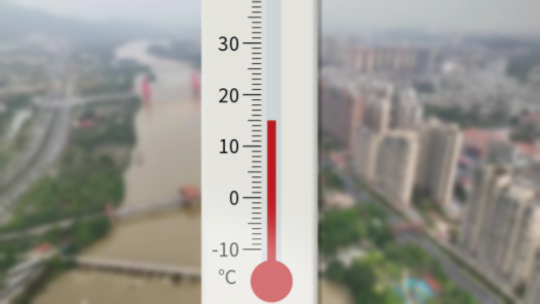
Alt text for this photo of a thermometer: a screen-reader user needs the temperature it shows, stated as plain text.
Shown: 15 °C
